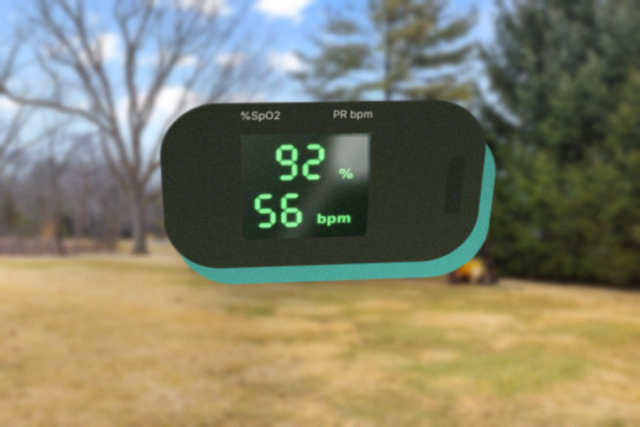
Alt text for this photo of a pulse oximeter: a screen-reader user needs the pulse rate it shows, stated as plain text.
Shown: 56 bpm
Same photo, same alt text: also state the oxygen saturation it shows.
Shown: 92 %
